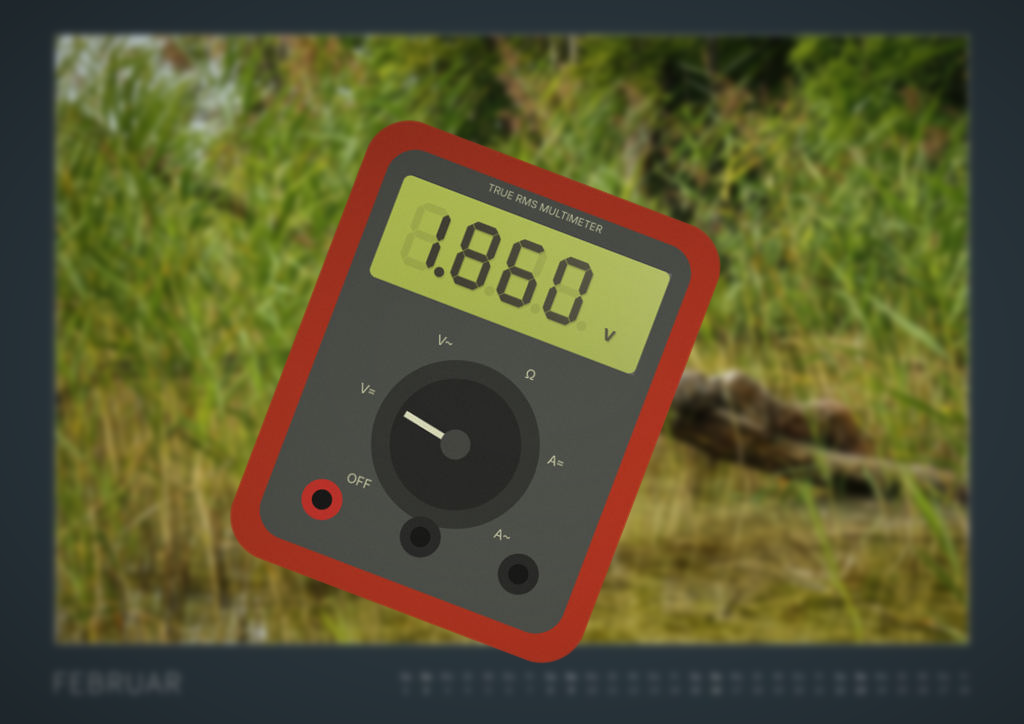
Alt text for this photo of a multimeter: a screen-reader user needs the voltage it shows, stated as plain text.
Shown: 1.860 V
